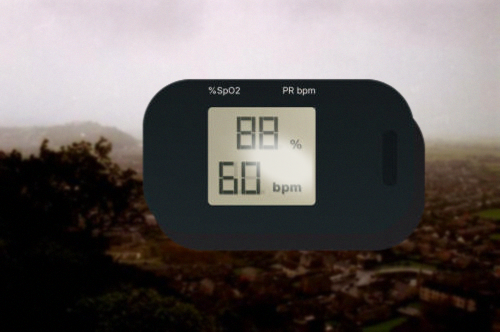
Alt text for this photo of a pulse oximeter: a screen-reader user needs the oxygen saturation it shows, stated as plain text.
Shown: 88 %
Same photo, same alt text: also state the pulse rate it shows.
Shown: 60 bpm
